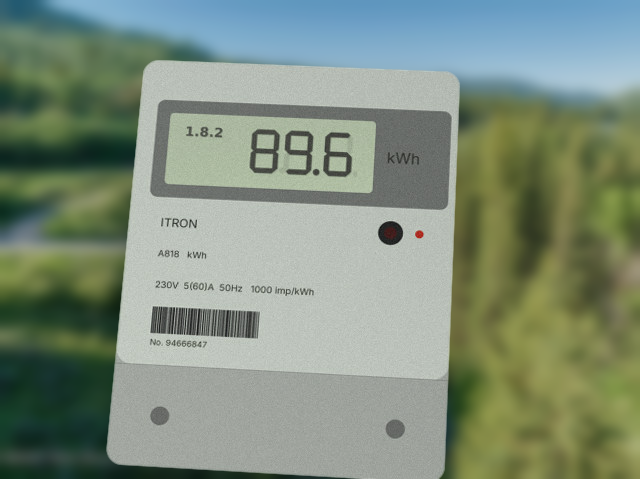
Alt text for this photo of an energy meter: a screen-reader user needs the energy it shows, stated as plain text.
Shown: 89.6 kWh
